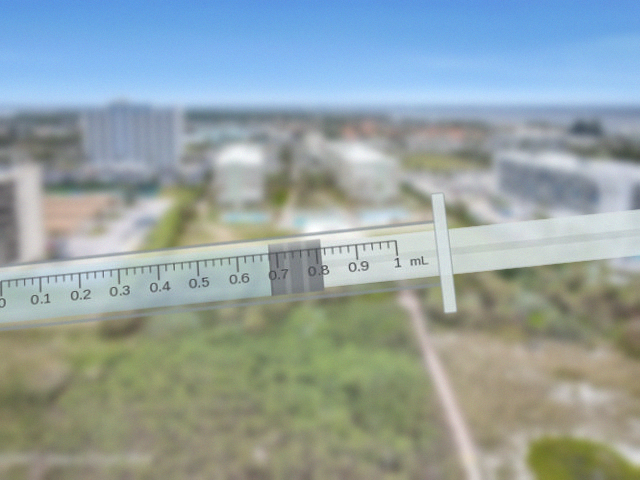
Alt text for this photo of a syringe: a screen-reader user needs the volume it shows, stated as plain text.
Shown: 0.68 mL
